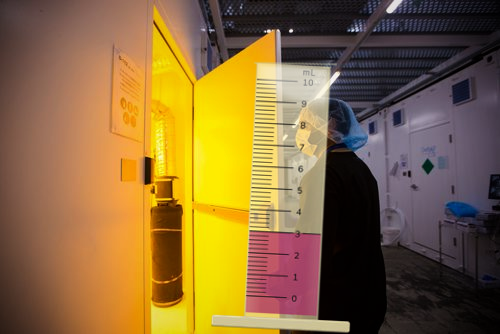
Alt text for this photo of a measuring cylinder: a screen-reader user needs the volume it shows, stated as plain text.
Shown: 3 mL
